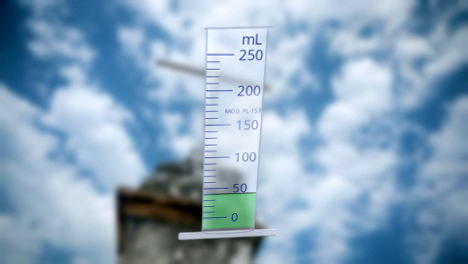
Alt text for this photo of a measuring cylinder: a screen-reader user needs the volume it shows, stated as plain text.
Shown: 40 mL
